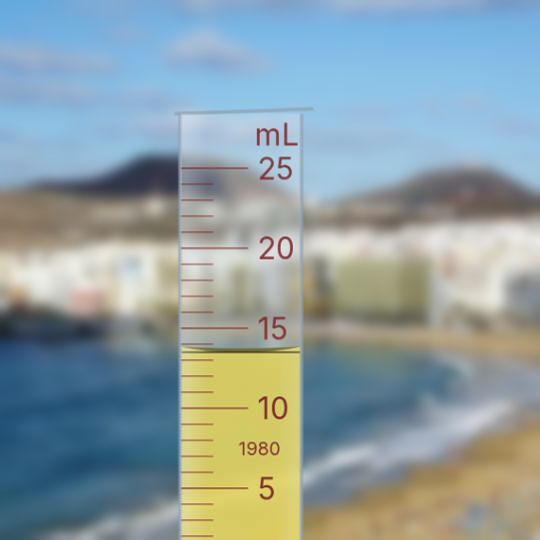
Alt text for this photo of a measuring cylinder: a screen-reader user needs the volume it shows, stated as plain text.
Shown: 13.5 mL
